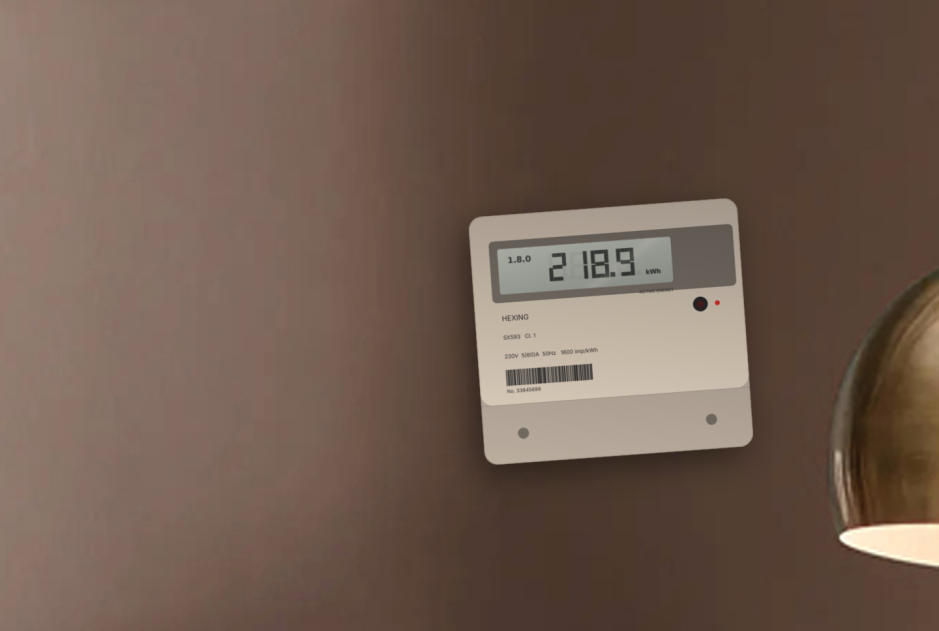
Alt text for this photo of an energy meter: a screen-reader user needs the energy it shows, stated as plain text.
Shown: 218.9 kWh
